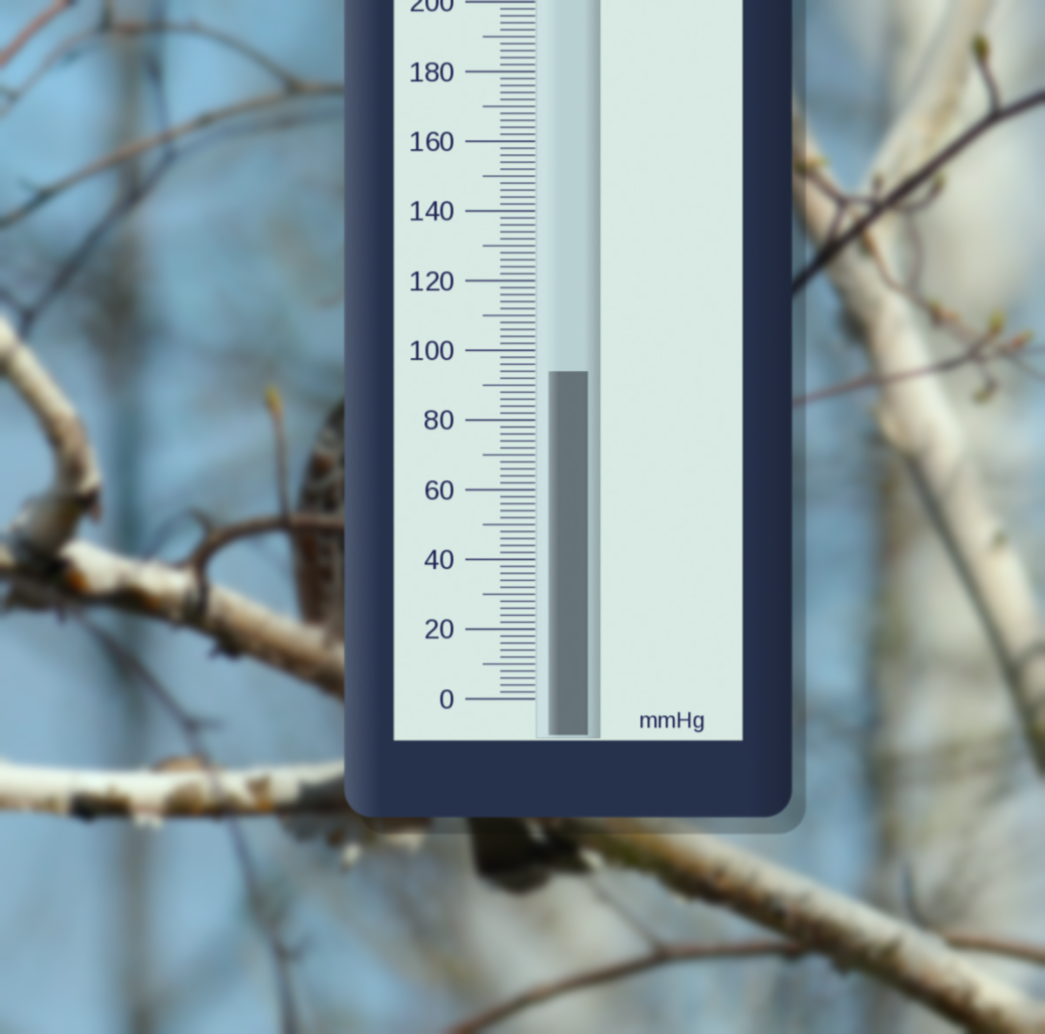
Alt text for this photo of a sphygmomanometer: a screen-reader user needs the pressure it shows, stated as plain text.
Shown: 94 mmHg
